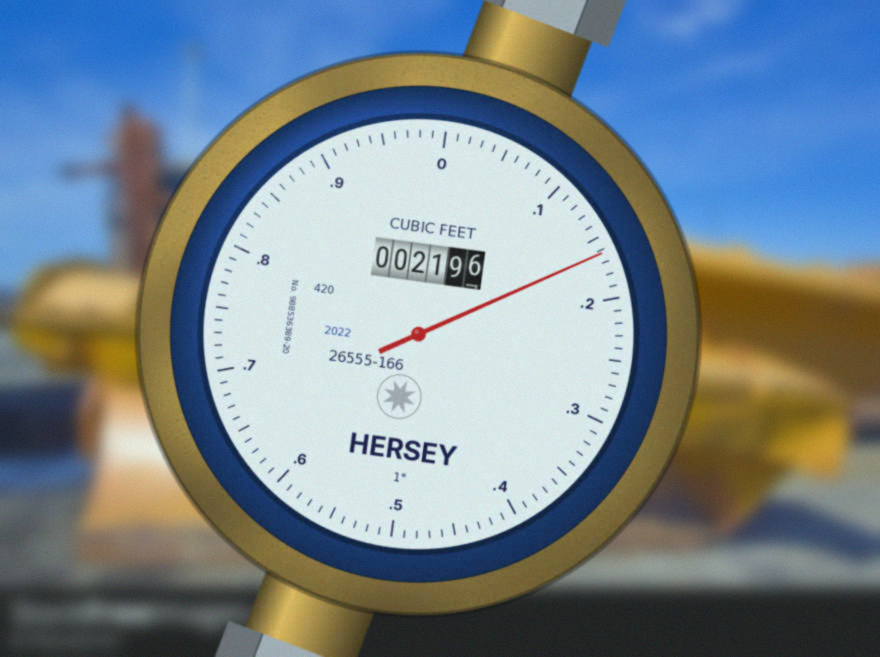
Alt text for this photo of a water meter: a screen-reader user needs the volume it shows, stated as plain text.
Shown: 2196.16 ft³
